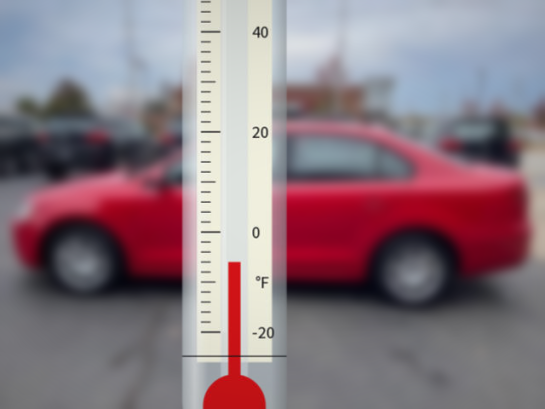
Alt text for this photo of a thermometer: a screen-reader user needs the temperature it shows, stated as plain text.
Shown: -6 °F
